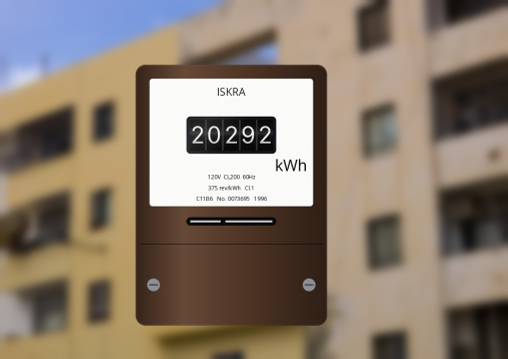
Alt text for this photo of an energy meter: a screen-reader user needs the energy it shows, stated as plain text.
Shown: 20292 kWh
